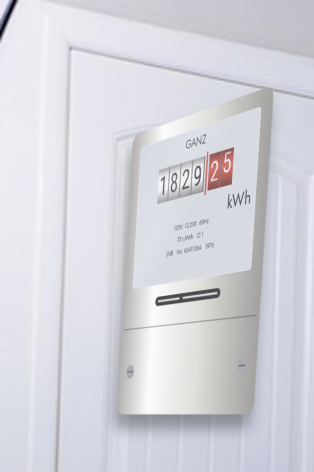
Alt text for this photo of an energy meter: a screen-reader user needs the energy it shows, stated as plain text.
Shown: 1829.25 kWh
